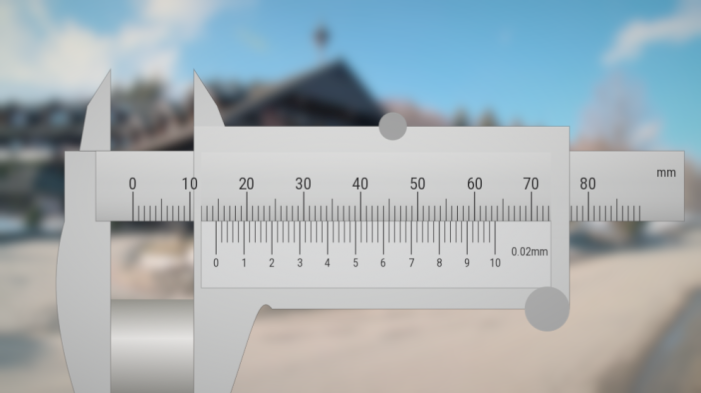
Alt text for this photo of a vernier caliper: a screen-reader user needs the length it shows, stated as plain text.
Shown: 14.6 mm
